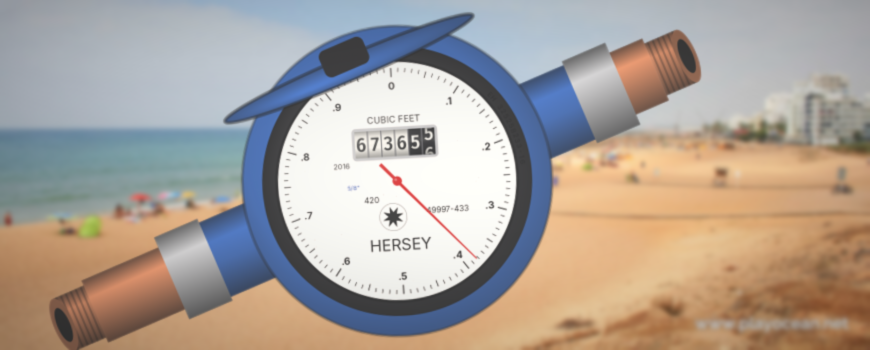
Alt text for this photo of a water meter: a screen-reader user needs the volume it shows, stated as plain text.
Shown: 673655.38 ft³
